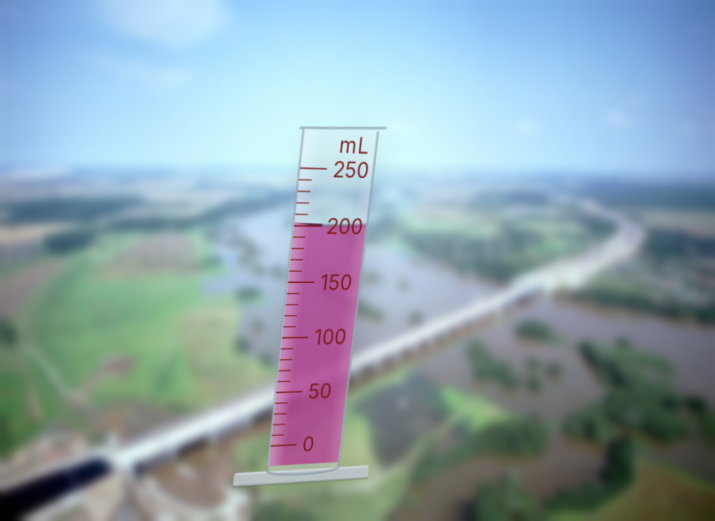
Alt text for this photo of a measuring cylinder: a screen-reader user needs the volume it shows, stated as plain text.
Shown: 200 mL
